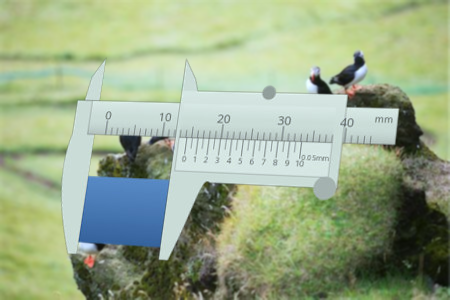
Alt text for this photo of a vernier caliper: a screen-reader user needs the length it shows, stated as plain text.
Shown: 14.2 mm
